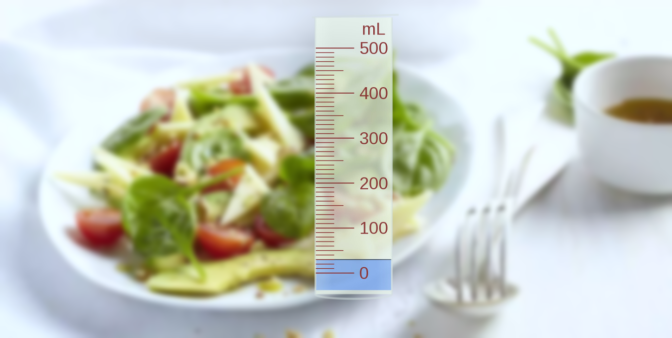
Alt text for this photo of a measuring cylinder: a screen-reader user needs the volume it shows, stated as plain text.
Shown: 30 mL
